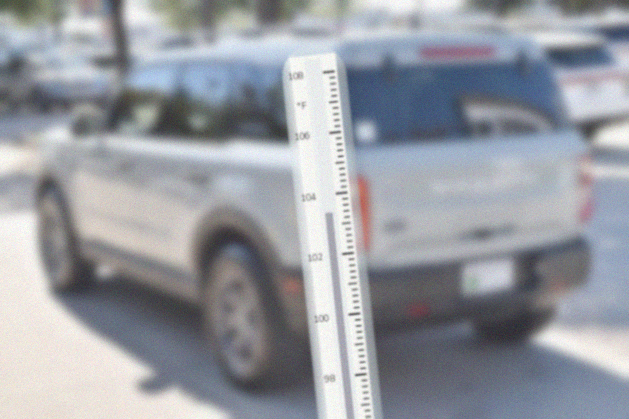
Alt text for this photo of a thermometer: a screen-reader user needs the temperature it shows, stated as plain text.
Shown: 103.4 °F
